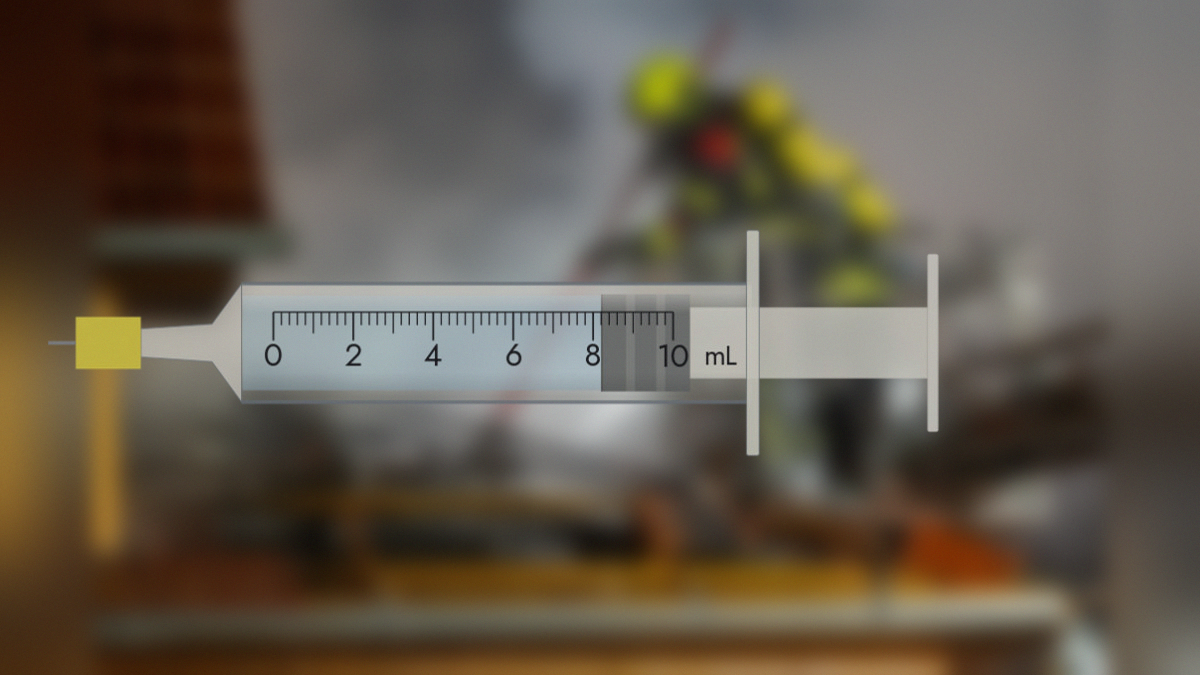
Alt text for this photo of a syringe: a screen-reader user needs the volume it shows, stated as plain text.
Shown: 8.2 mL
